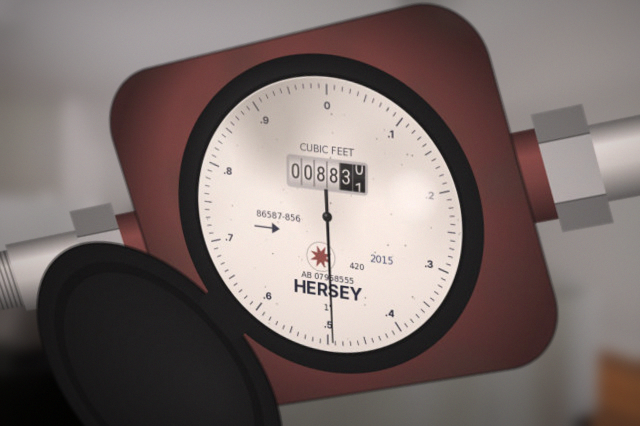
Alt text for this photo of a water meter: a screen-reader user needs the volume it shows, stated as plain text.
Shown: 8830.49 ft³
